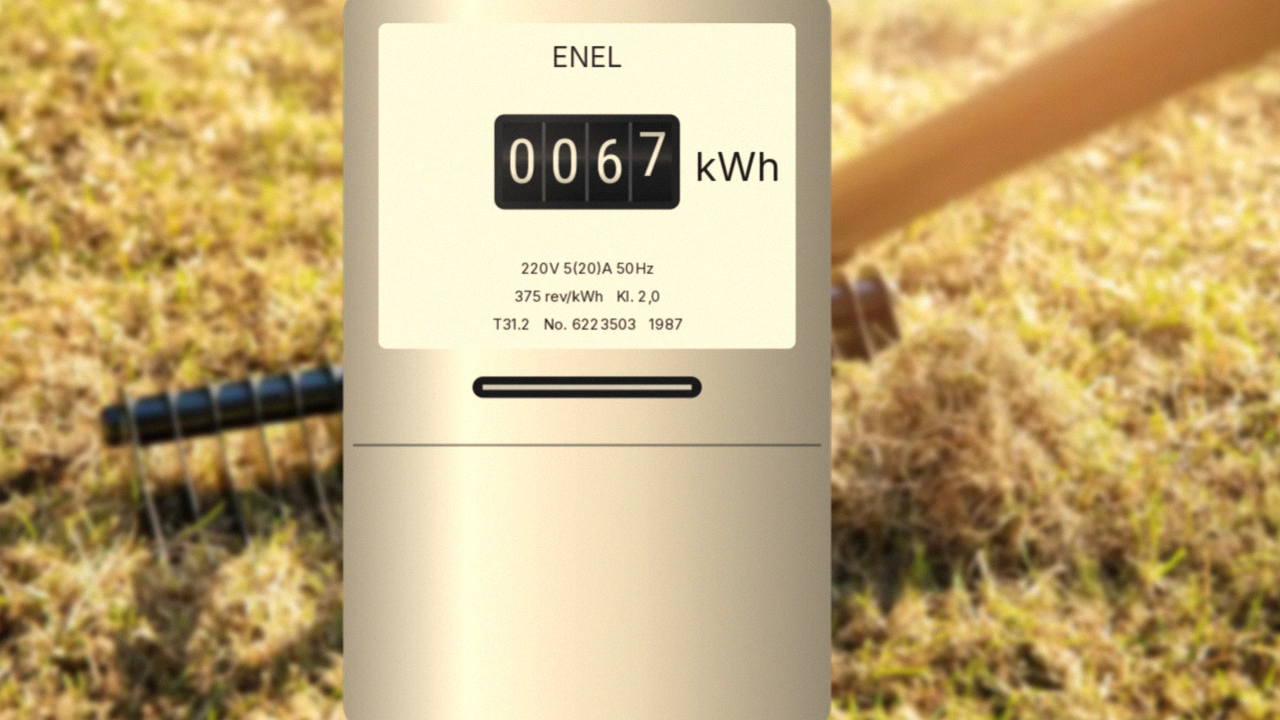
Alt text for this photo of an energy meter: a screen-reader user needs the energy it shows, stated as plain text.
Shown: 67 kWh
